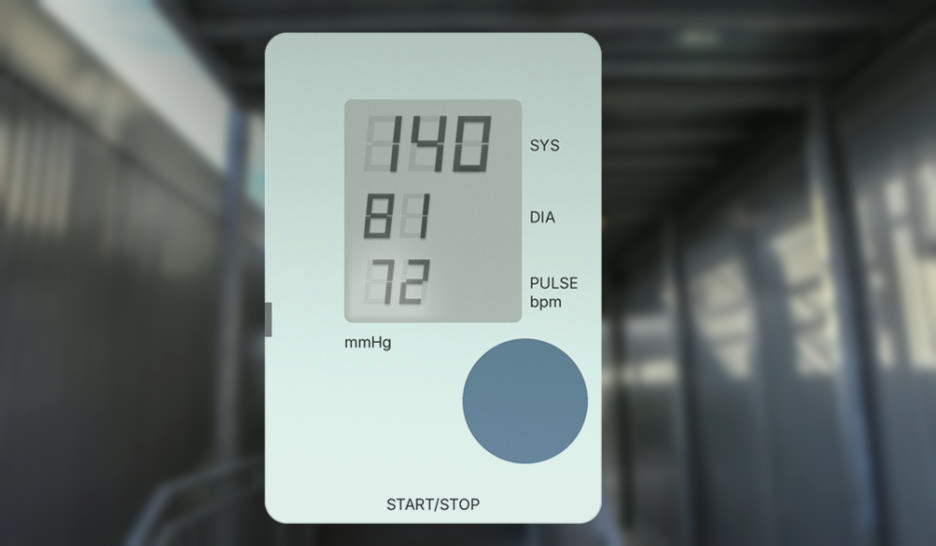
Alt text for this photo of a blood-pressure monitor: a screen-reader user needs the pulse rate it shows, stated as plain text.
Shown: 72 bpm
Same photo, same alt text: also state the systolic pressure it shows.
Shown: 140 mmHg
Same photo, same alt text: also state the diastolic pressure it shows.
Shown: 81 mmHg
